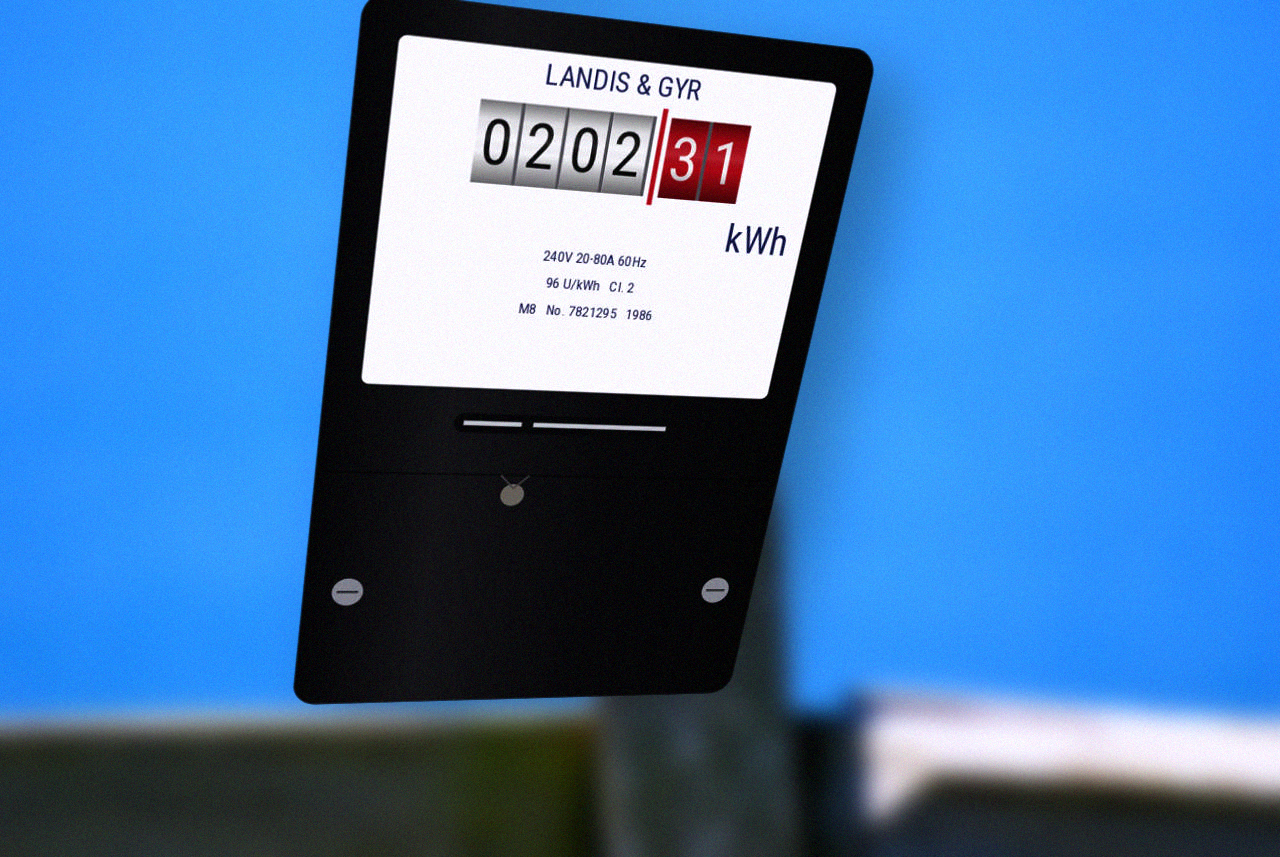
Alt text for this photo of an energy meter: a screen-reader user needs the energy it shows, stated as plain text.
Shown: 202.31 kWh
